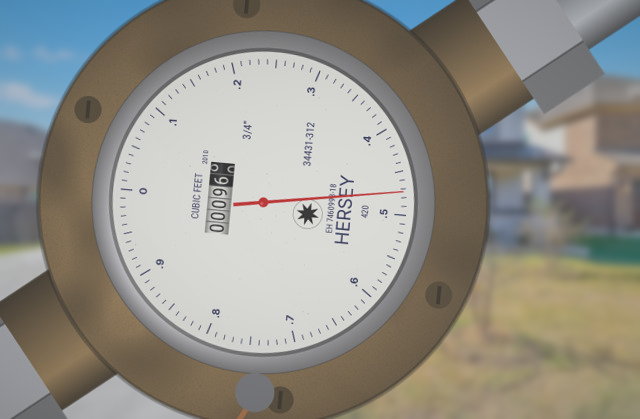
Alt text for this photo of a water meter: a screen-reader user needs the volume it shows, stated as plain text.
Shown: 968.47 ft³
